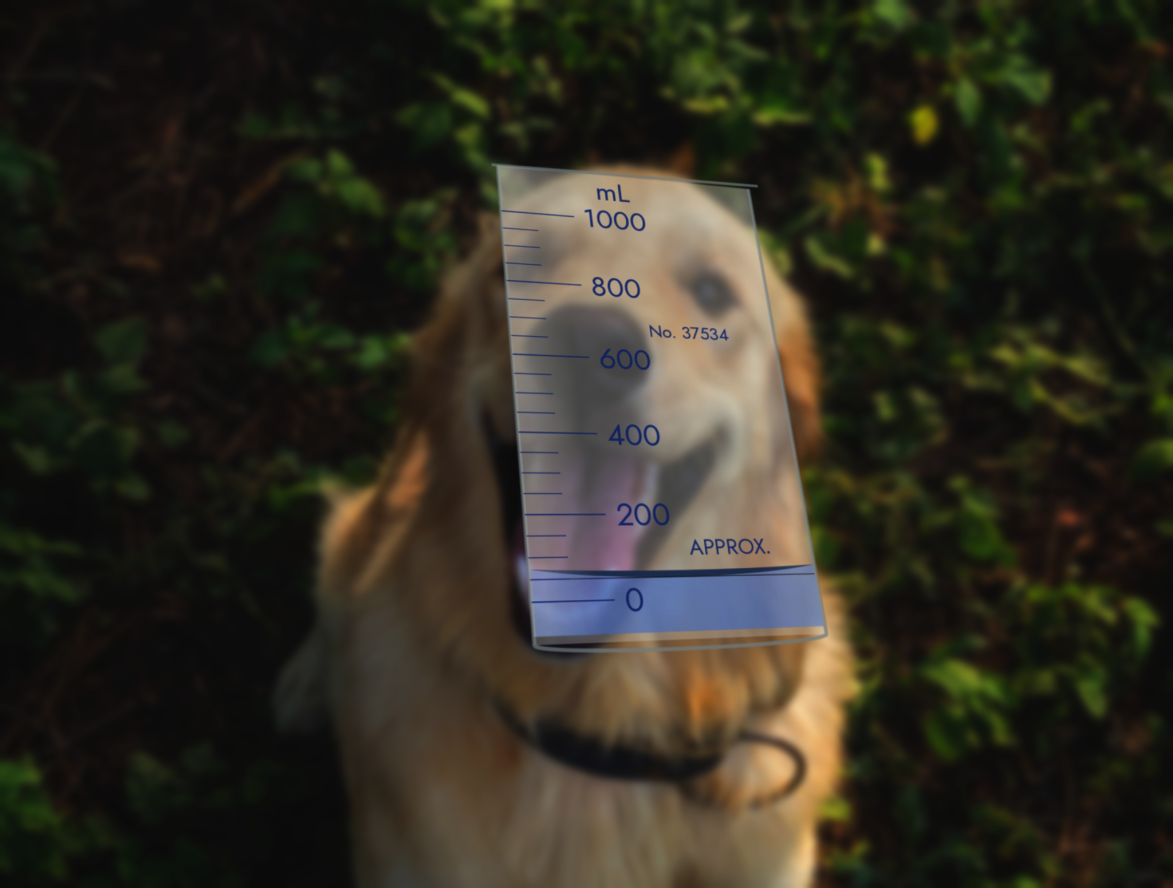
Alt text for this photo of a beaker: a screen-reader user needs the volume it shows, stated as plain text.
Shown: 50 mL
